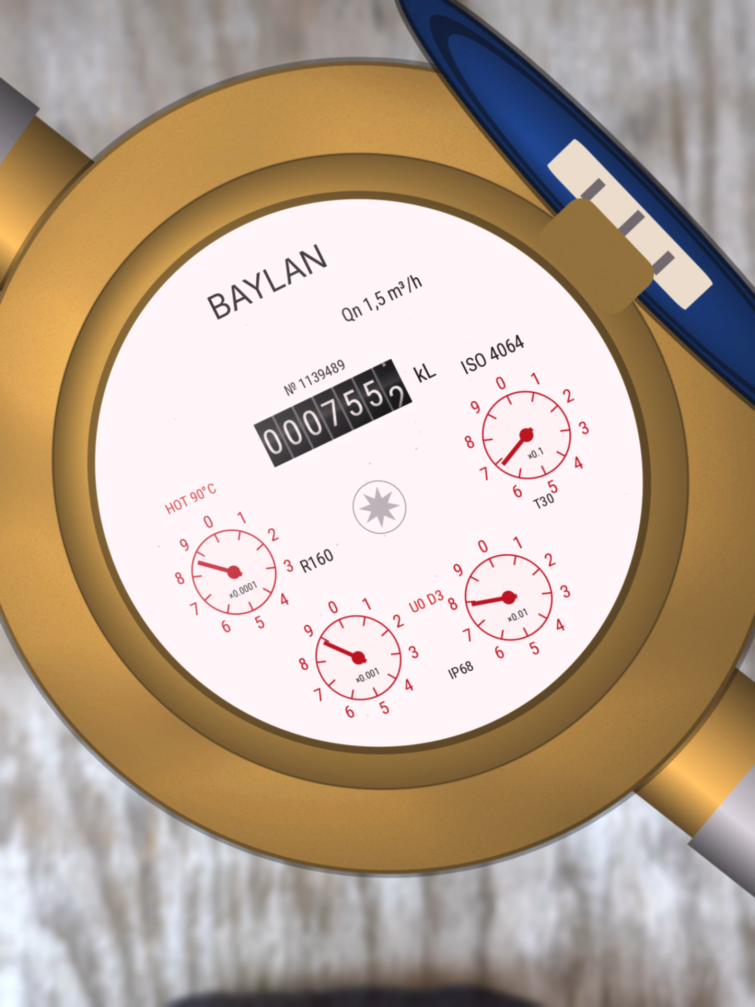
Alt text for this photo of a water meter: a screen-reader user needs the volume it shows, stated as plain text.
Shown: 7551.6788 kL
